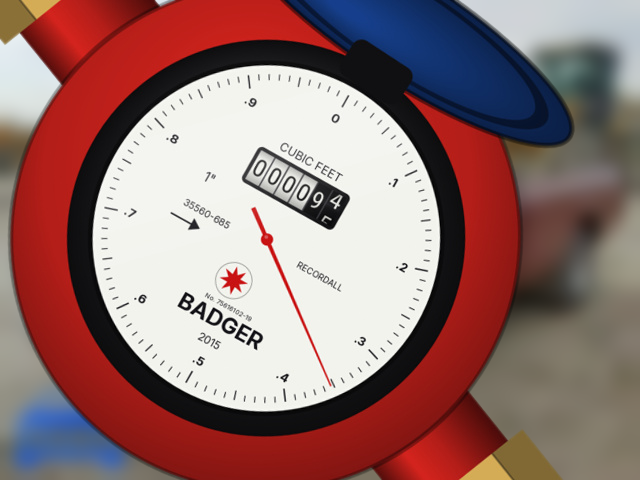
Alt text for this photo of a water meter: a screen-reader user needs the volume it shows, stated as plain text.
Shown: 94.35 ft³
